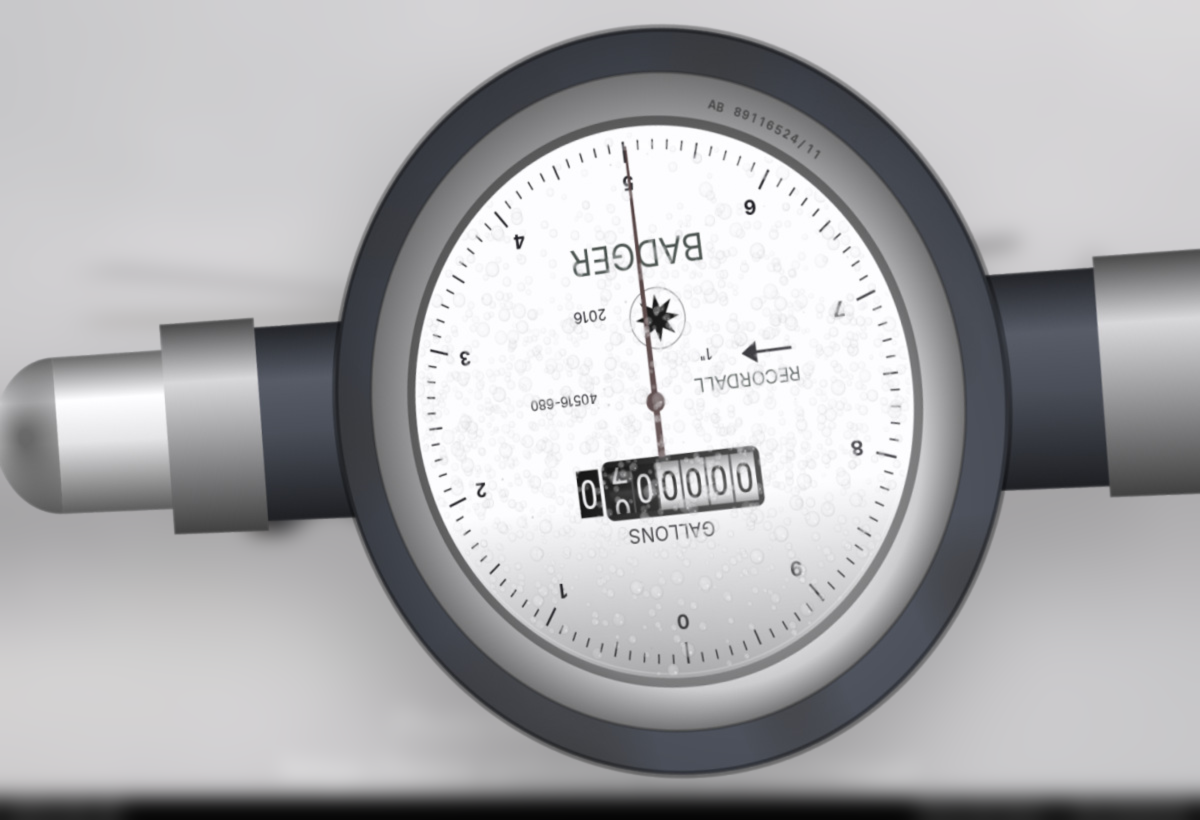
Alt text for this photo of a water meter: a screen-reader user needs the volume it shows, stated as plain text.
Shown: 65.0 gal
